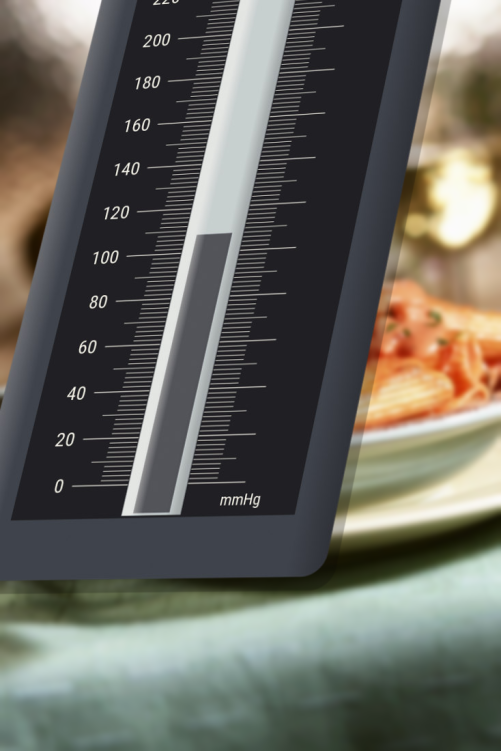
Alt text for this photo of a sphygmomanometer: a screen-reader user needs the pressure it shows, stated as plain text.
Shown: 108 mmHg
